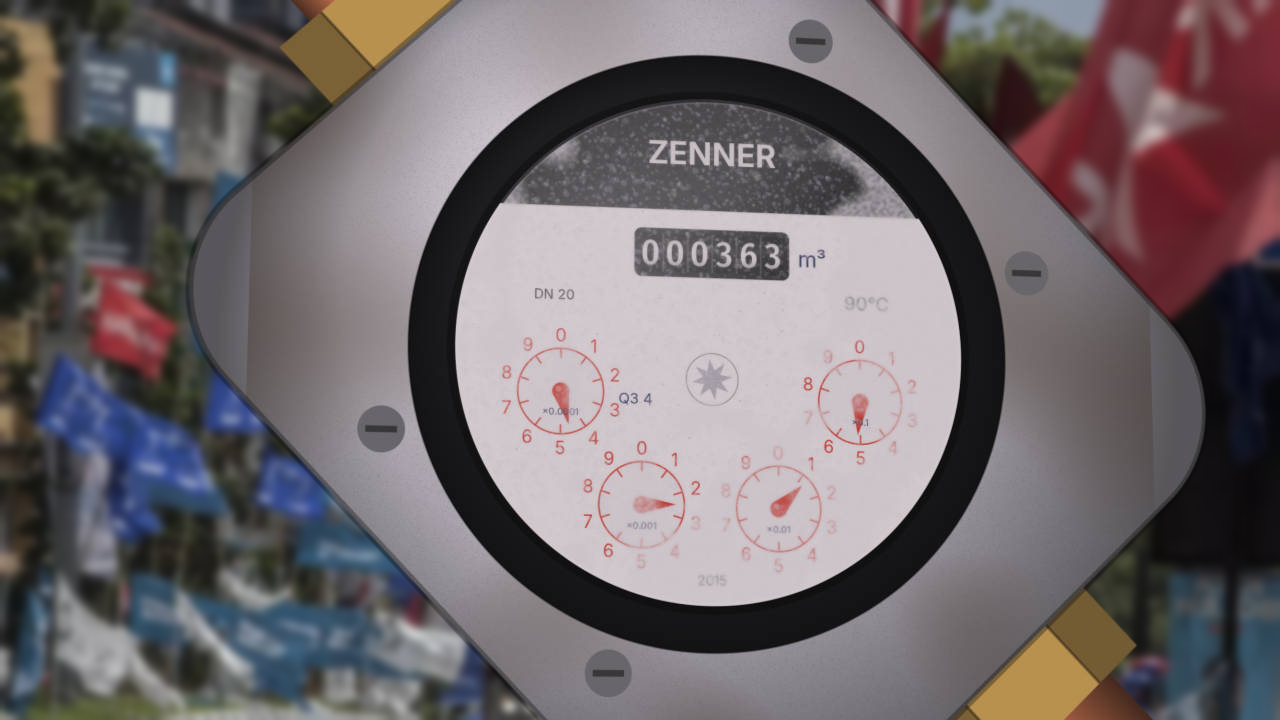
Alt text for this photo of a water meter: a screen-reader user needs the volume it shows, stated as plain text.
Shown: 363.5124 m³
